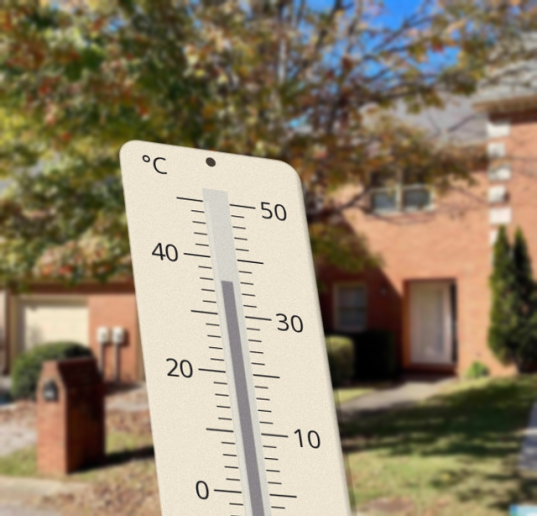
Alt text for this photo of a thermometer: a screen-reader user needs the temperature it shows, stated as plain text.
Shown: 36 °C
